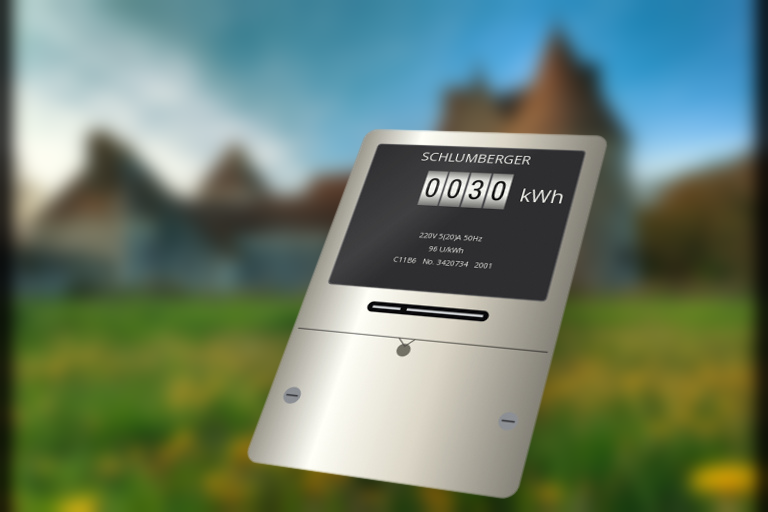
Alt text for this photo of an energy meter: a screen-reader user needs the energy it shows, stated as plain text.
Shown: 30 kWh
